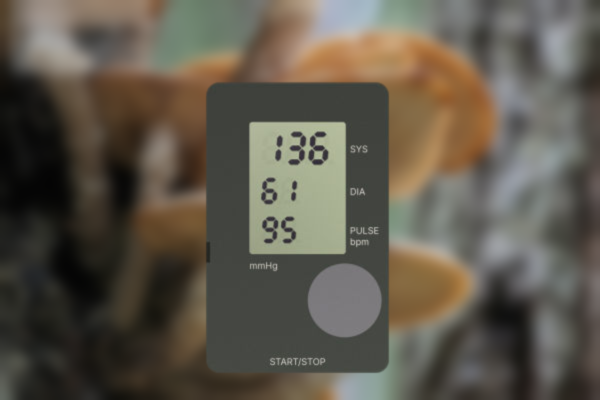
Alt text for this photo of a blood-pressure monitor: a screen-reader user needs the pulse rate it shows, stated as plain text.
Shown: 95 bpm
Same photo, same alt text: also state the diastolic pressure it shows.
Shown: 61 mmHg
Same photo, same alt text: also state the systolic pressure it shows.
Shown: 136 mmHg
